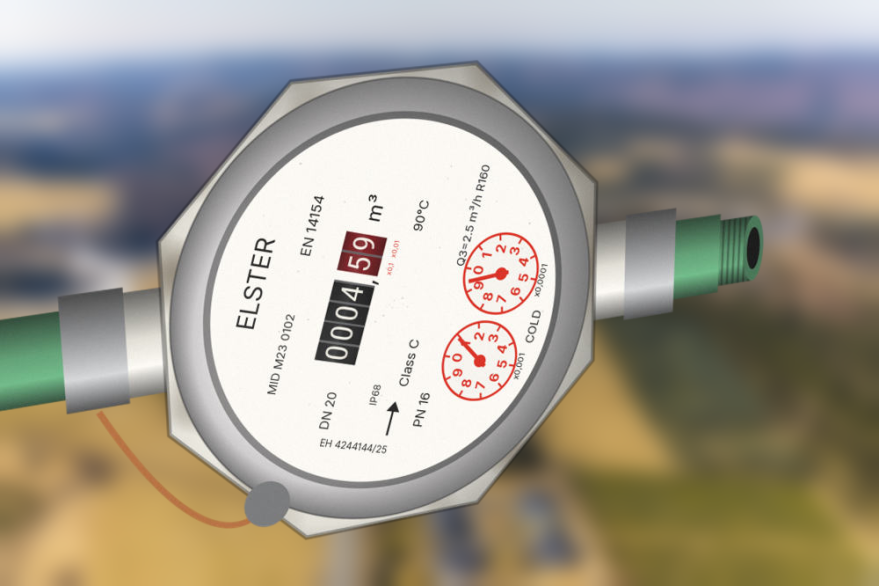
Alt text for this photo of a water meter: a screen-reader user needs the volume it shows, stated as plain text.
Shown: 4.5909 m³
